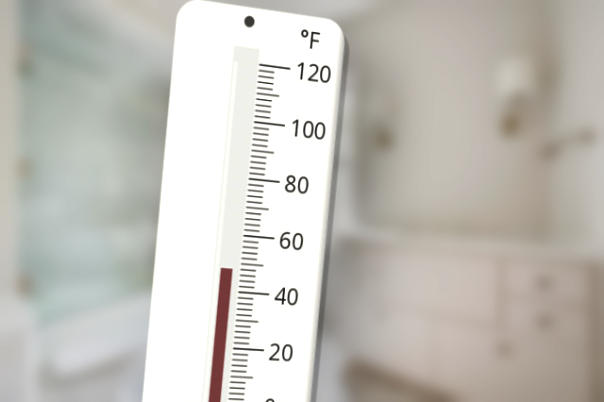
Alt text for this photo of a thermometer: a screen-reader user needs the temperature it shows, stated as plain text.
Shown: 48 °F
